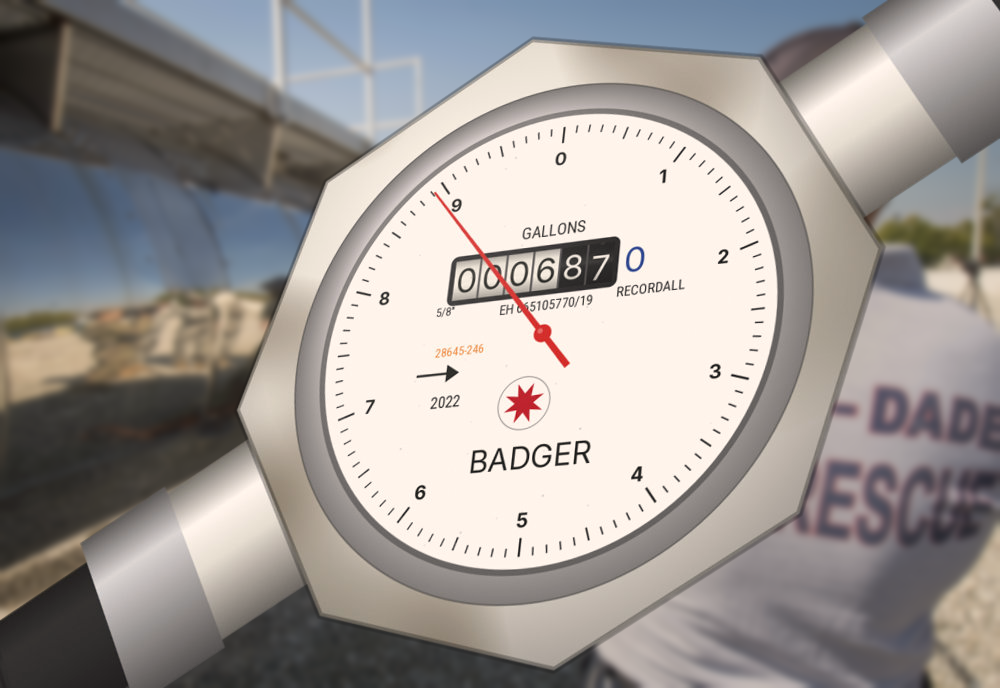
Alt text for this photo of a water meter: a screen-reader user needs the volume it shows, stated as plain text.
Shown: 6868.9 gal
